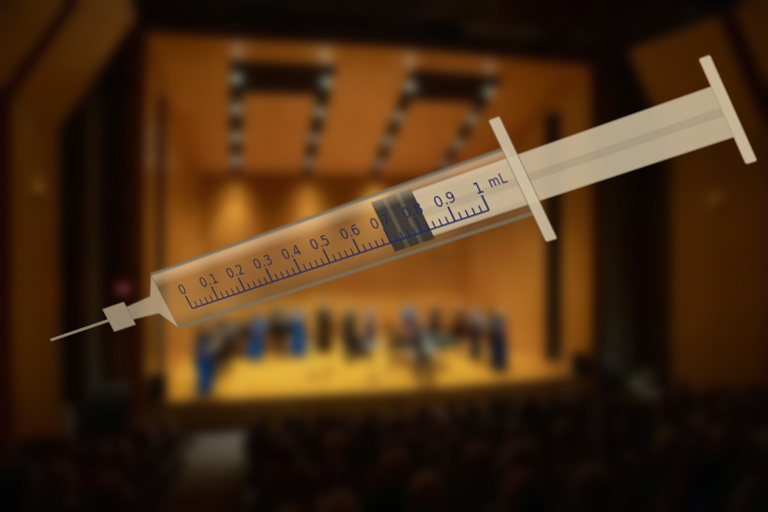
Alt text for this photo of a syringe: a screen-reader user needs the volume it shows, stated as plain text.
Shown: 0.7 mL
